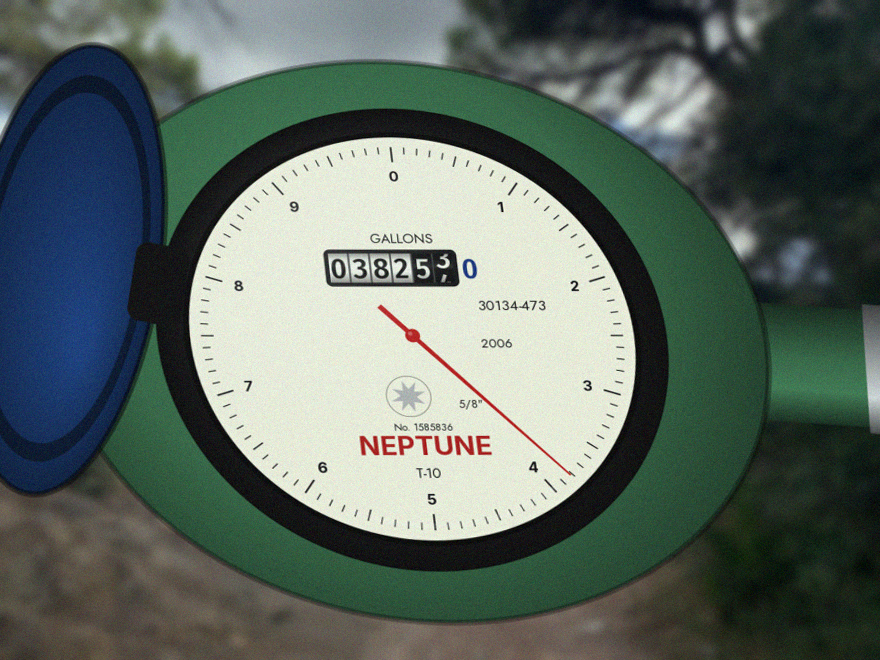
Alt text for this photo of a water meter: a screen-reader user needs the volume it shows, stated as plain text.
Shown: 382533.8 gal
